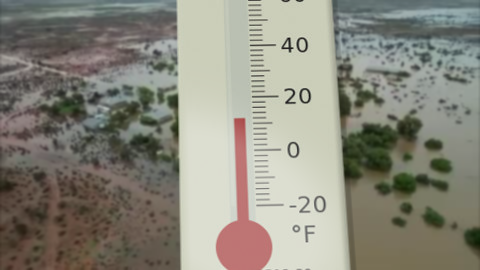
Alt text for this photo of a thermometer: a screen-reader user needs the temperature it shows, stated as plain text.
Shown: 12 °F
